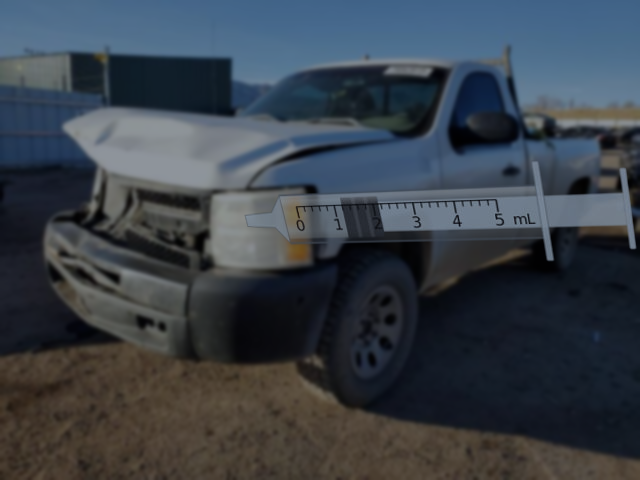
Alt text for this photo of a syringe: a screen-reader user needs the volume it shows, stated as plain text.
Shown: 1.2 mL
